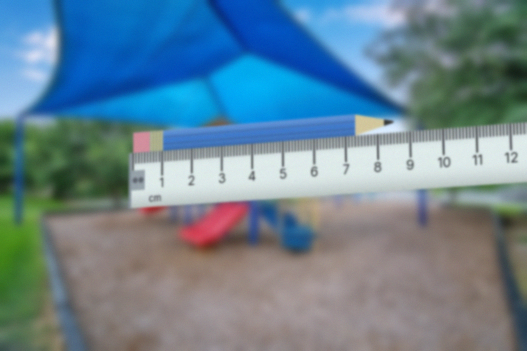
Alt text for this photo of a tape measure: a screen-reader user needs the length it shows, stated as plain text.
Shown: 8.5 cm
